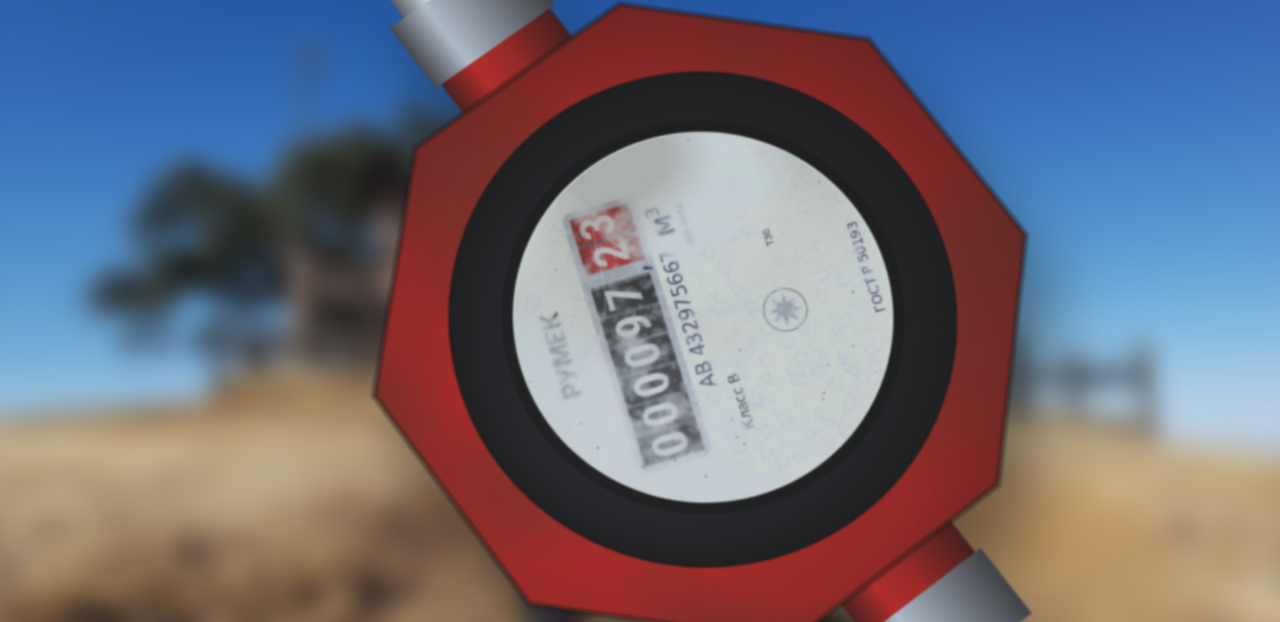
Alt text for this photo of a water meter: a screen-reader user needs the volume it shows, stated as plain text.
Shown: 97.23 m³
